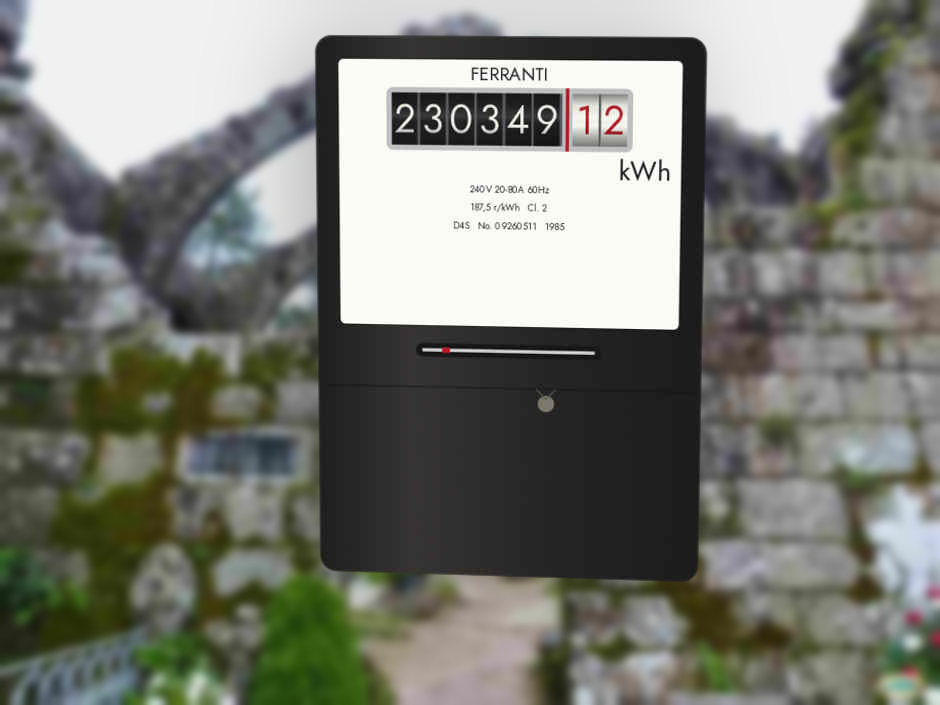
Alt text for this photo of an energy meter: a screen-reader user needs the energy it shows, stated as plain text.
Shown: 230349.12 kWh
